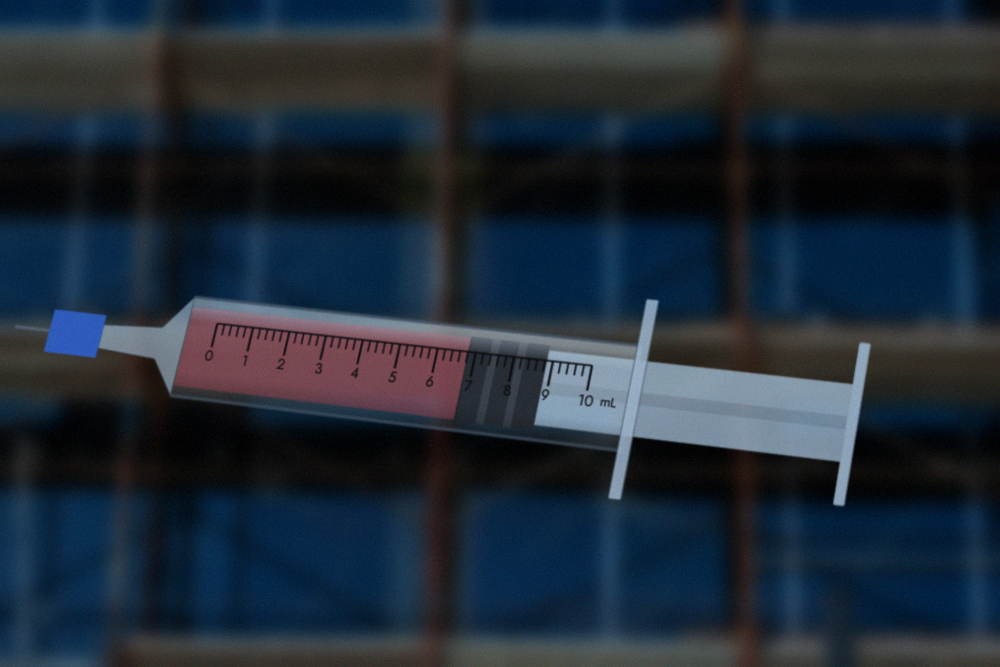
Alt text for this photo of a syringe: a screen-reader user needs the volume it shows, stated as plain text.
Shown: 6.8 mL
